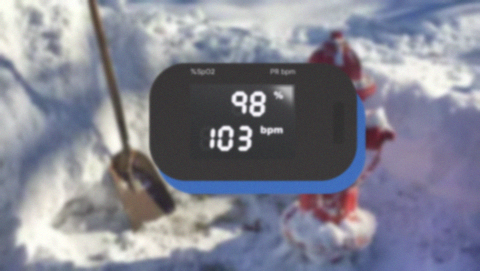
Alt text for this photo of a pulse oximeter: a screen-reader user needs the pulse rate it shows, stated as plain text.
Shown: 103 bpm
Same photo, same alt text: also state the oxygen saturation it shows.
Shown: 98 %
